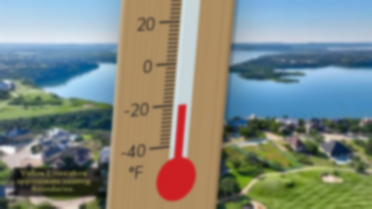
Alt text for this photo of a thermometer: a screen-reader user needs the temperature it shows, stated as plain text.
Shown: -20 °F
